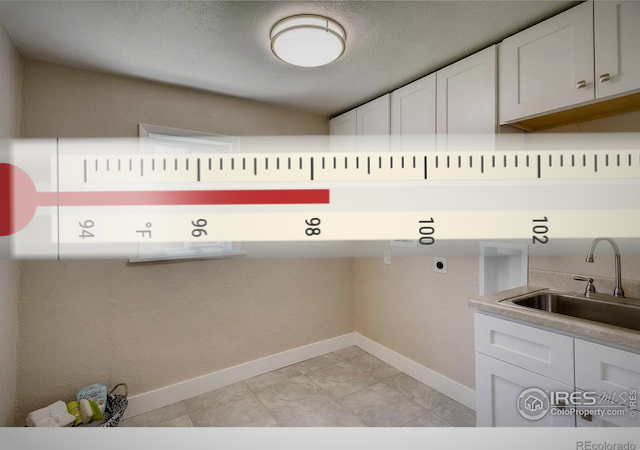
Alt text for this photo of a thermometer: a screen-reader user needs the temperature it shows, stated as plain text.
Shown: 98.3 °F
